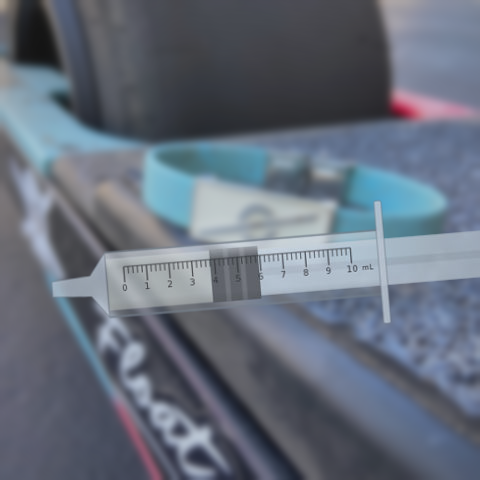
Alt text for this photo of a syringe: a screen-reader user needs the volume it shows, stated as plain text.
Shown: 3.8 mL
